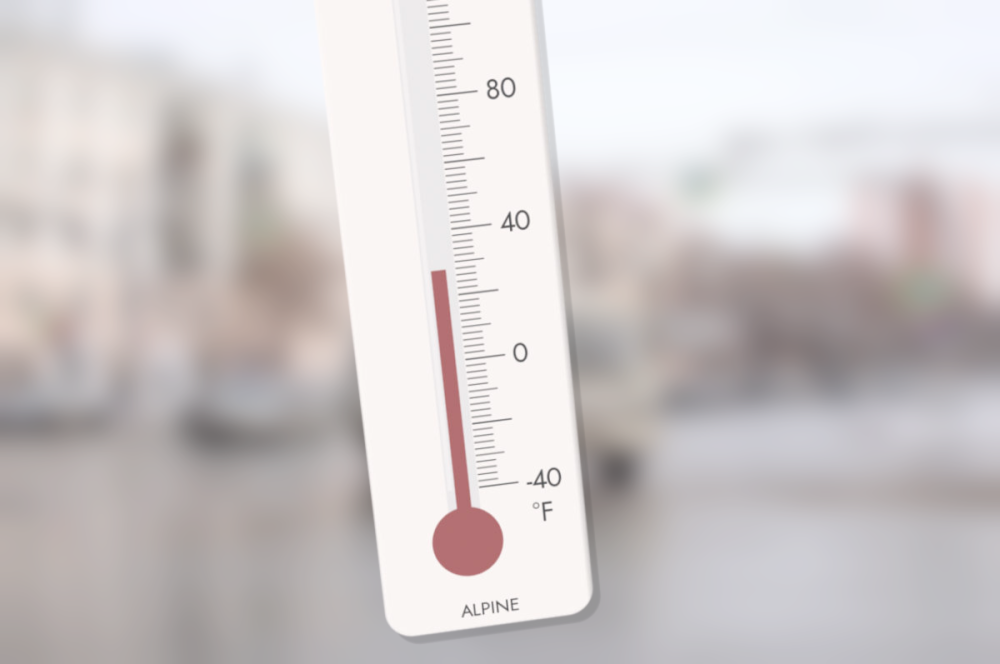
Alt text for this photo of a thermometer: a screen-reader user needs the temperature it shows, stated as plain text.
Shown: 28 °F
